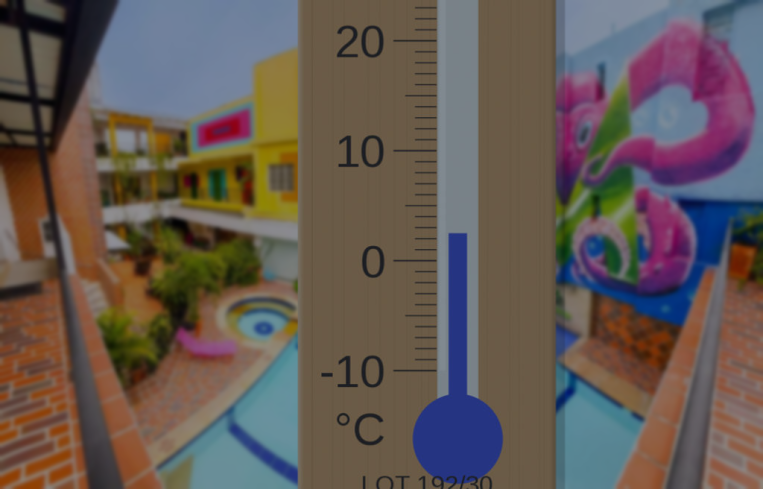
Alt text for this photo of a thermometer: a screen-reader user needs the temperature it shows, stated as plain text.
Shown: 2.5 °C
